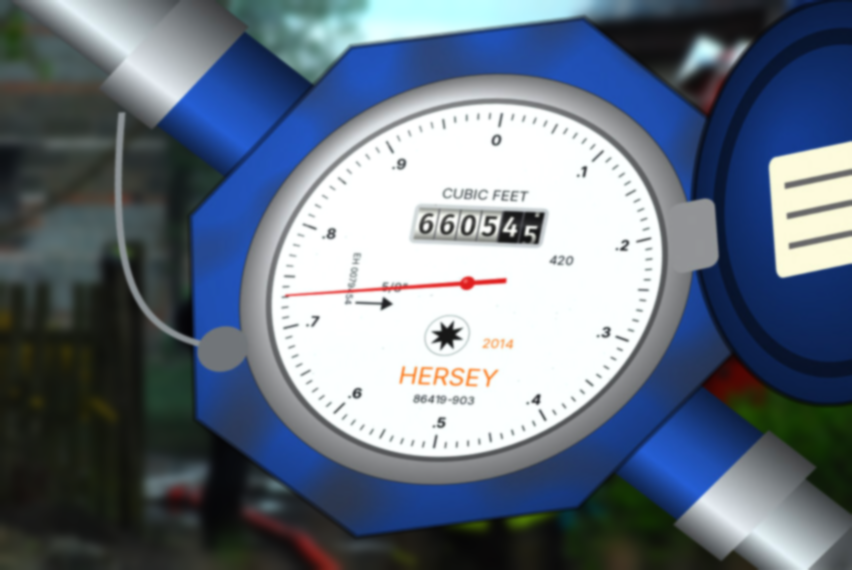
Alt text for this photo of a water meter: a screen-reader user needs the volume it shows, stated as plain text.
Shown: 660544.73 ft³
